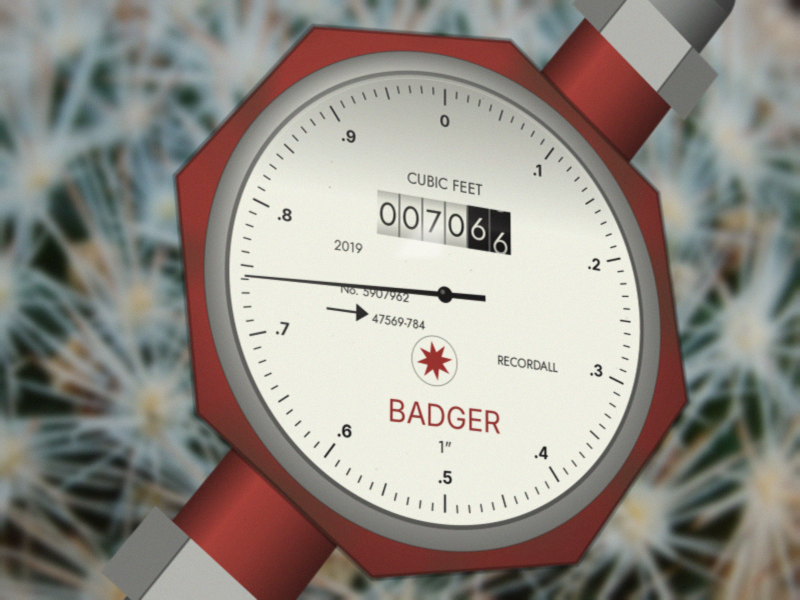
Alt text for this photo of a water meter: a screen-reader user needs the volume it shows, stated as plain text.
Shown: 7065.74 ft³
